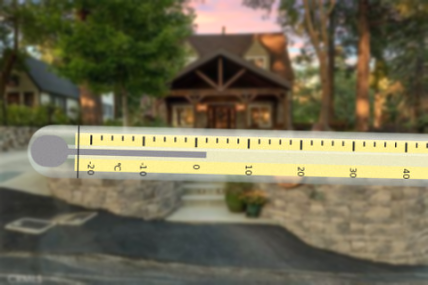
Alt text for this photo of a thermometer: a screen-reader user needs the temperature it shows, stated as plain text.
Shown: 2 °C
